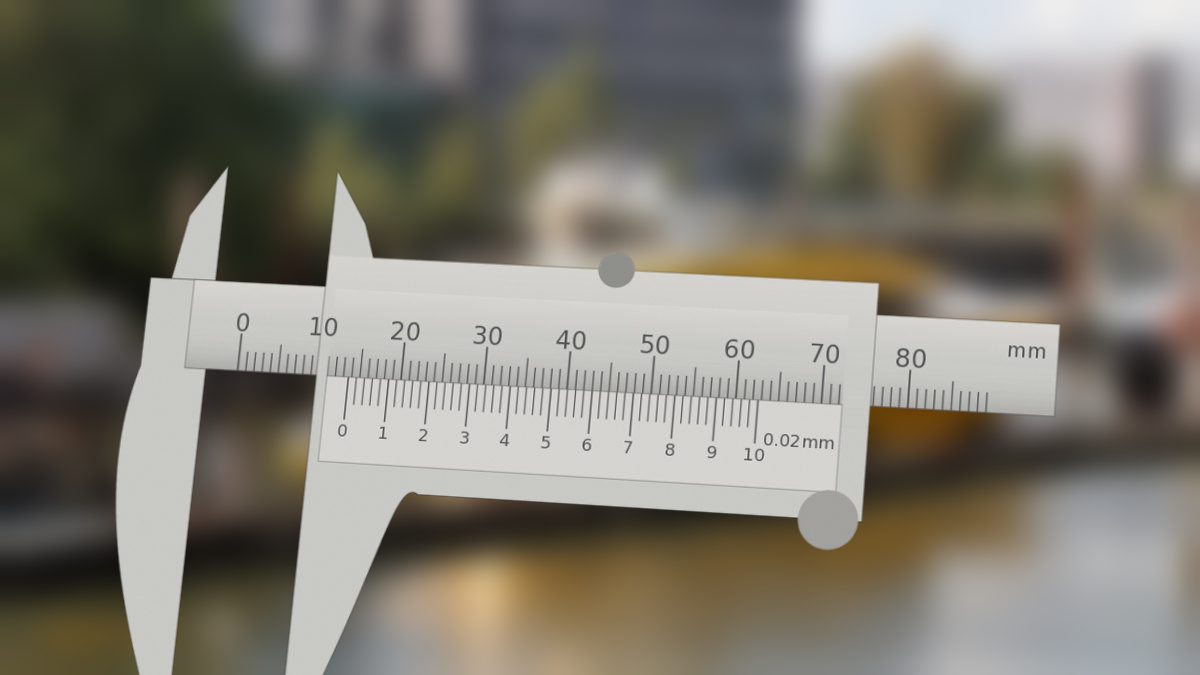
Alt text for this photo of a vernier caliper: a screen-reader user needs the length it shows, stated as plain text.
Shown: 13.6 mm
